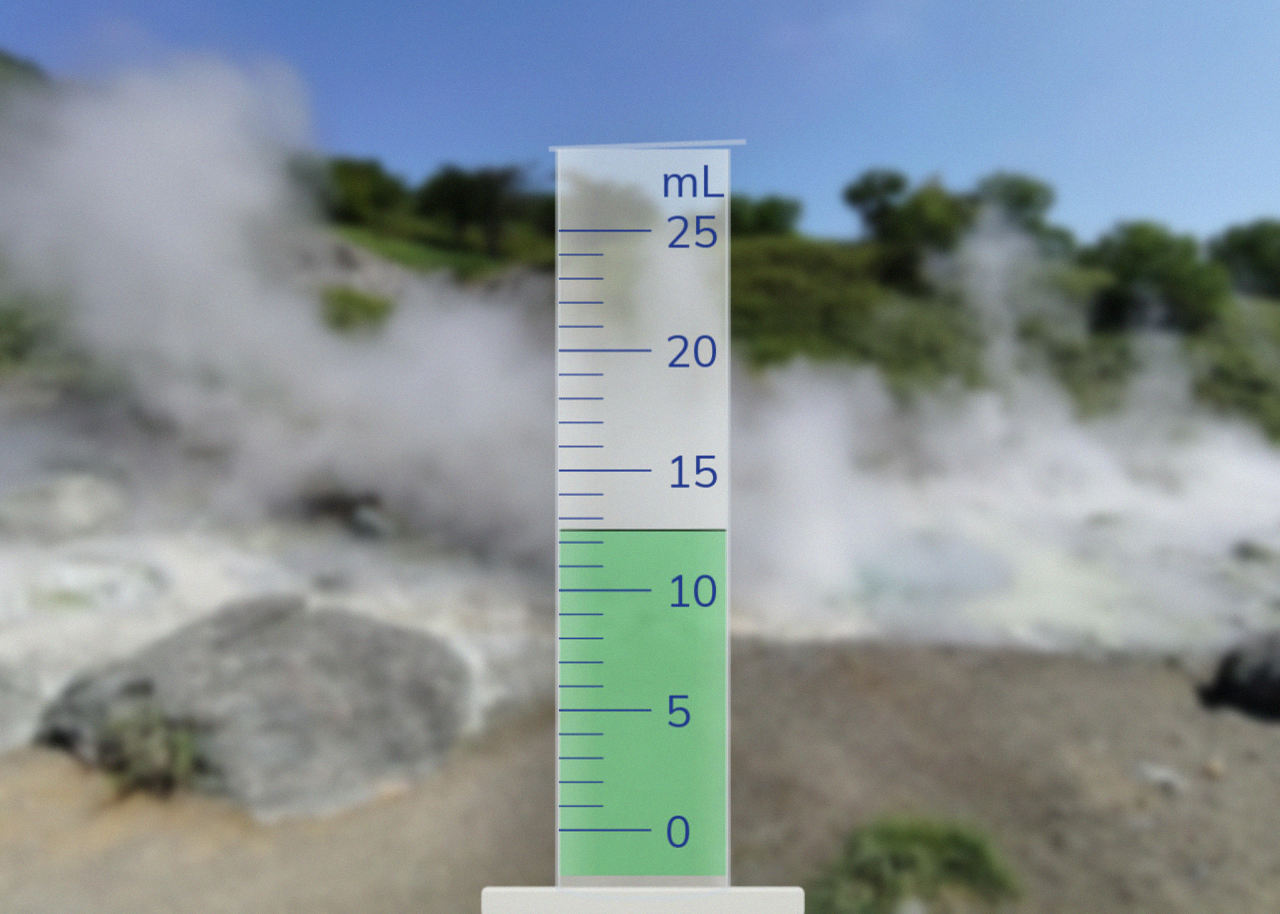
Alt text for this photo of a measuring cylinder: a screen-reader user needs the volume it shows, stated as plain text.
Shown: 12.5 mL
